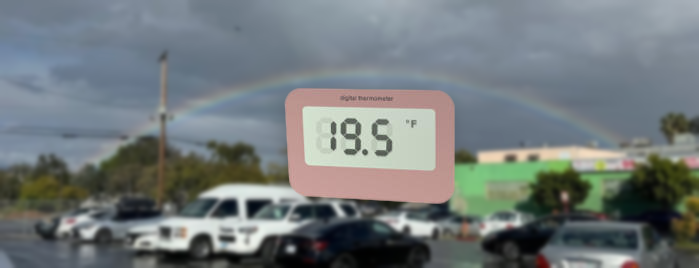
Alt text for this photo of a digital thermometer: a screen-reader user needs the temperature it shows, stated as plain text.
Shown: 19.5 °F
